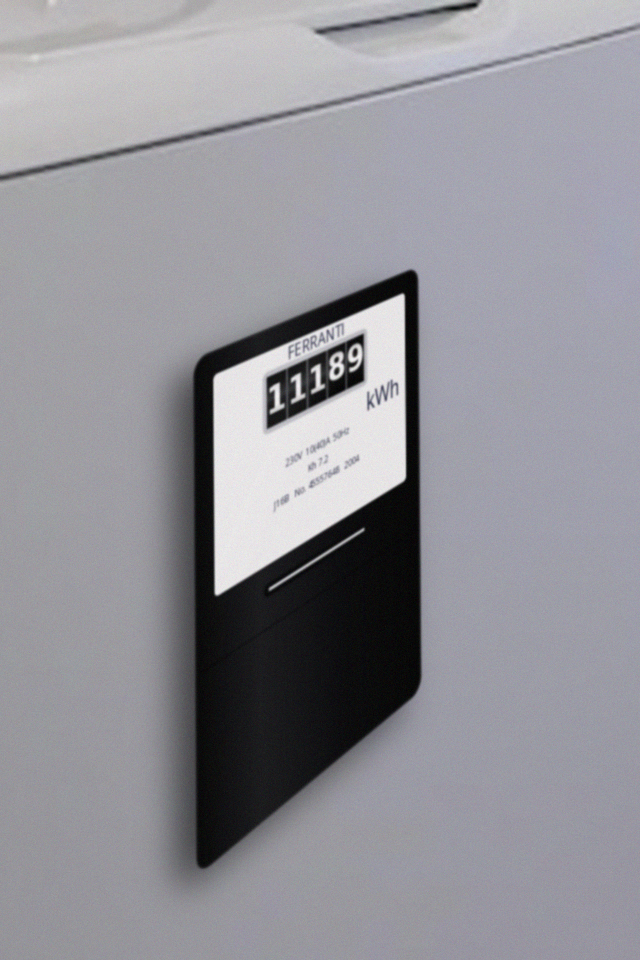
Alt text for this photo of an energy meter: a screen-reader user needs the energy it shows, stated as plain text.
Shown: 11189 kWh
